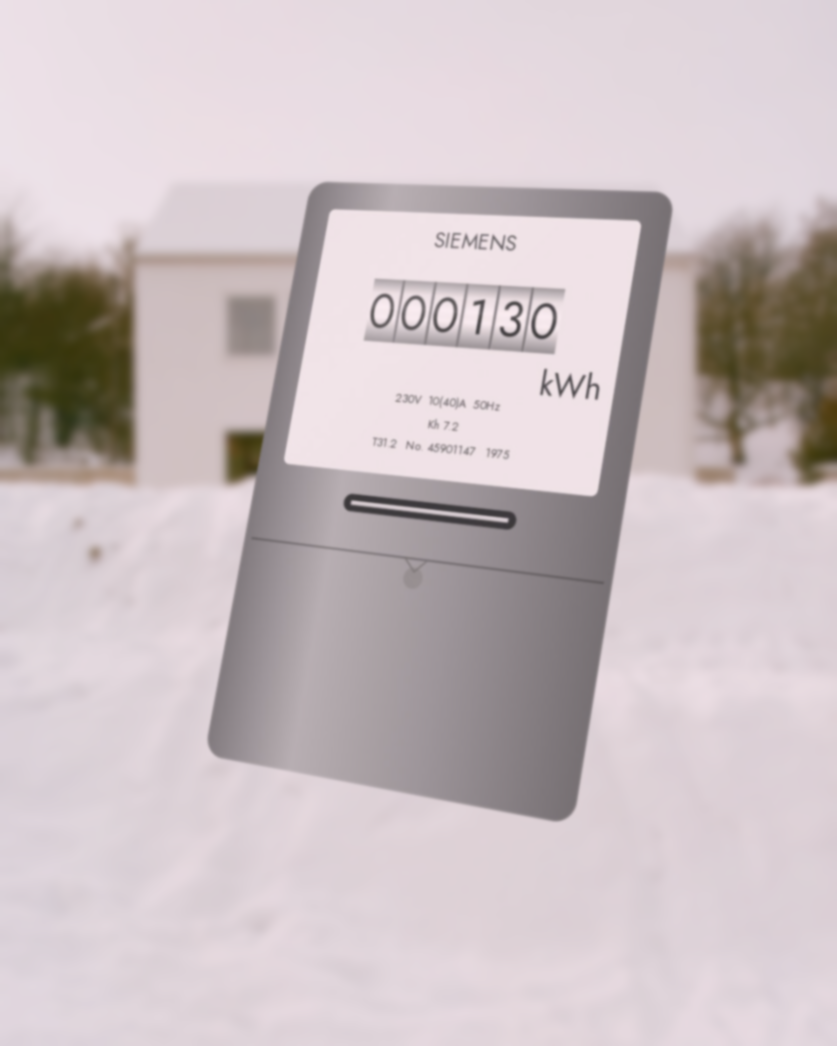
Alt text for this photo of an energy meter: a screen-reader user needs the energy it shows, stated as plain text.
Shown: 130 kWh
